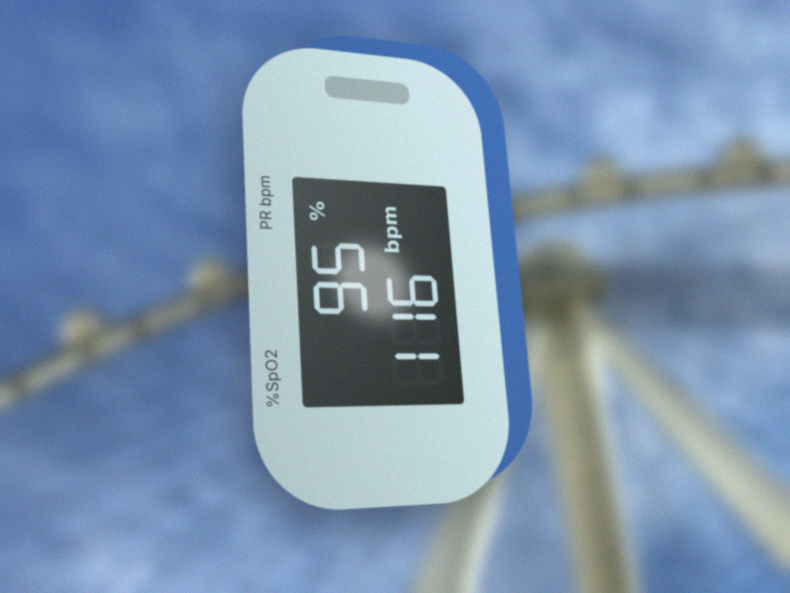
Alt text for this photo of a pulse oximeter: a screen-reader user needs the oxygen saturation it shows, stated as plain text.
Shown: 95 %
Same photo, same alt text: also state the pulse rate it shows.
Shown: 116 bpm
